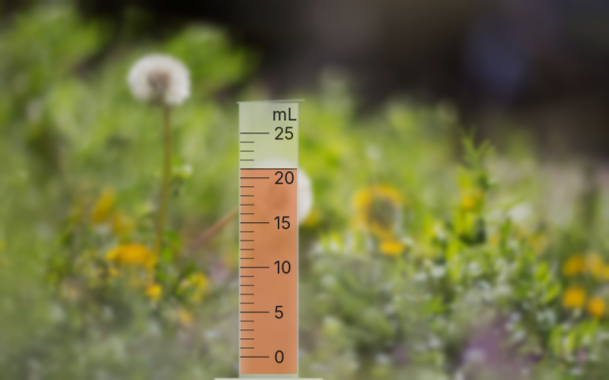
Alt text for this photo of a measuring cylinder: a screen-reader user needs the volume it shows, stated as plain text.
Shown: 21 mL
